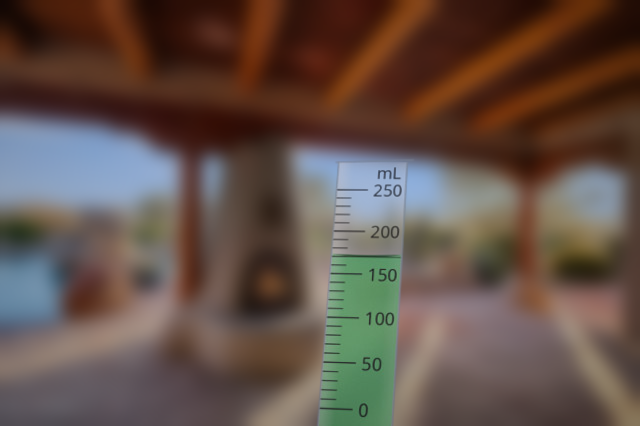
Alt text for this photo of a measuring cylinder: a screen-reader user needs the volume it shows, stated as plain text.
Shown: 170 mL
